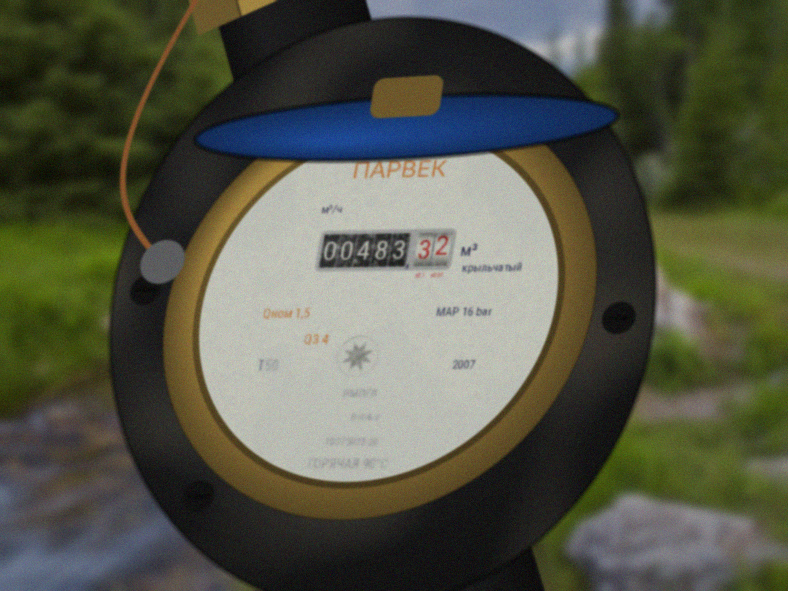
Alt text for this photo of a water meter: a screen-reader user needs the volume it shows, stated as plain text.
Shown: 483.32 m³
